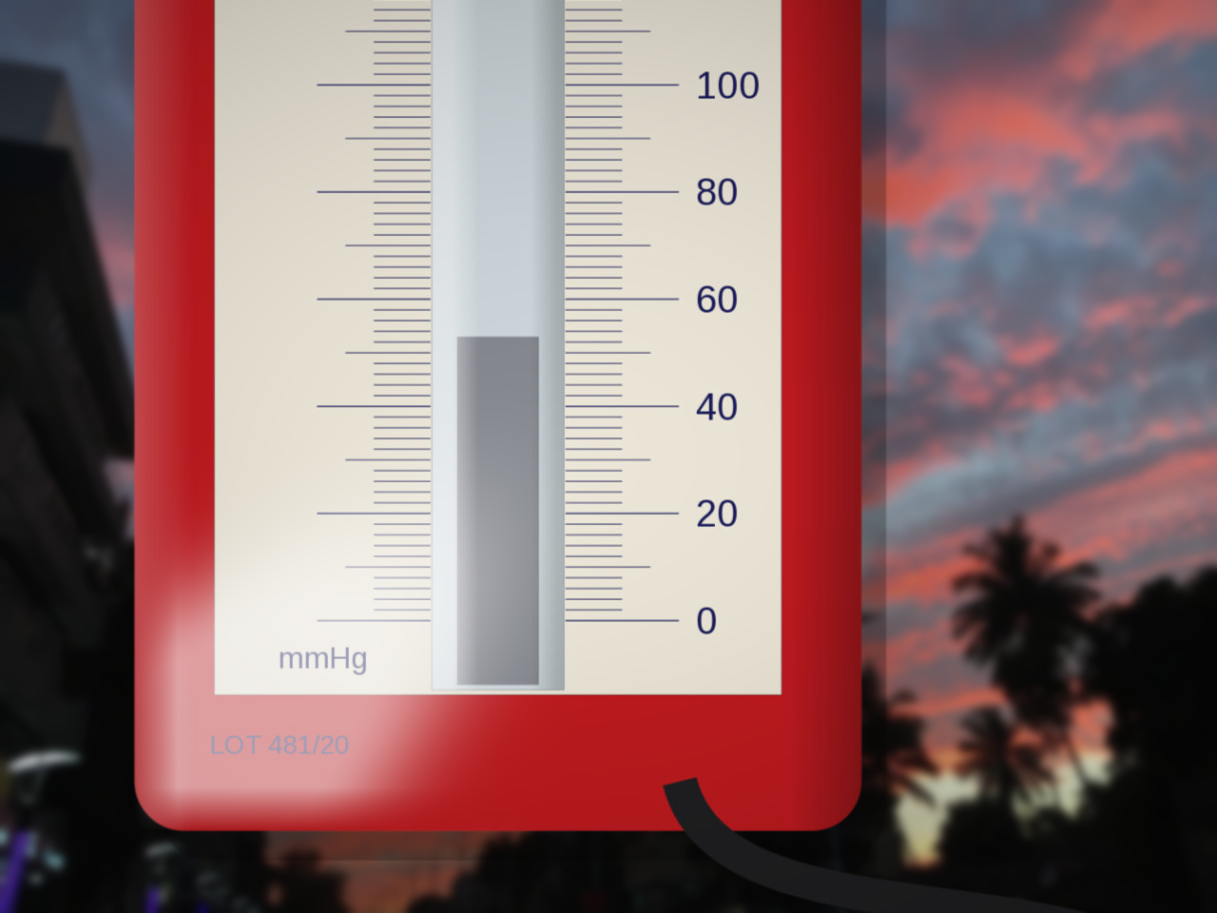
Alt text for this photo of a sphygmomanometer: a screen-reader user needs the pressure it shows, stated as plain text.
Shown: 53 mmHg
